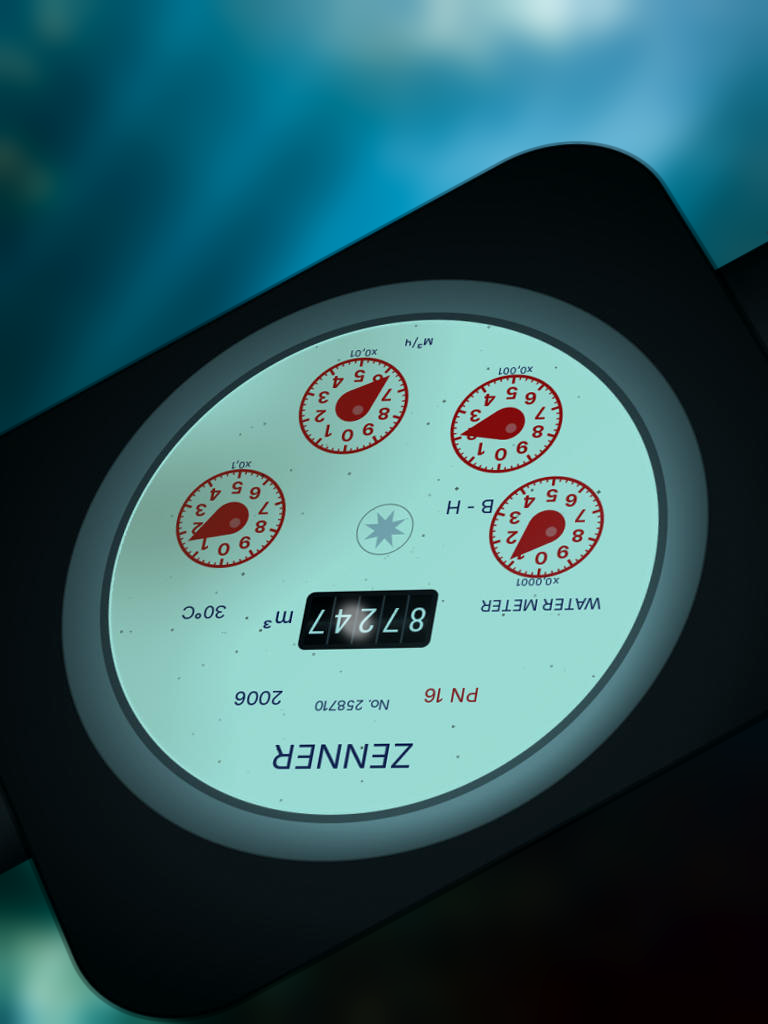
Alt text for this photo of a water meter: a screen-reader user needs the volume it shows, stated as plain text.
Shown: 87247.1621 m³
